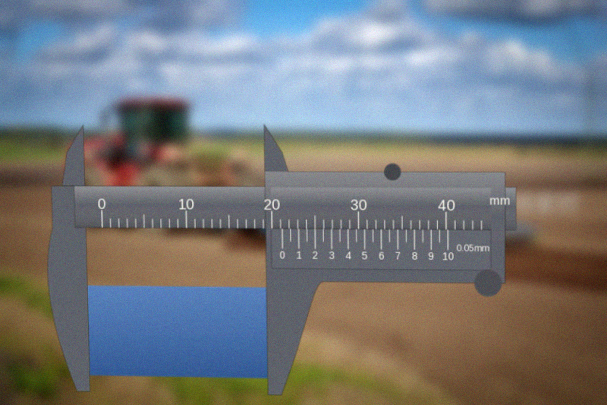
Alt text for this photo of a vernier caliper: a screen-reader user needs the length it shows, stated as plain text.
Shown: 21.2 mm
